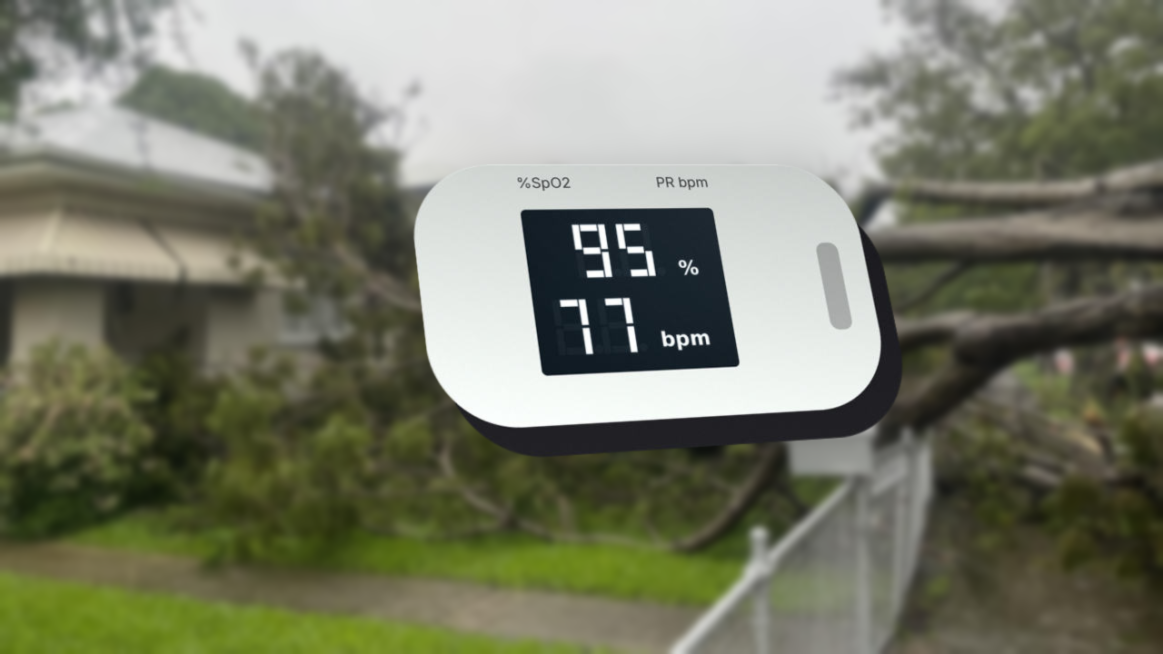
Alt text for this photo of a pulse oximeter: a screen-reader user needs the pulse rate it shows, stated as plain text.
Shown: 77 bpm
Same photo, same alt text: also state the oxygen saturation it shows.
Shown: 95 %
